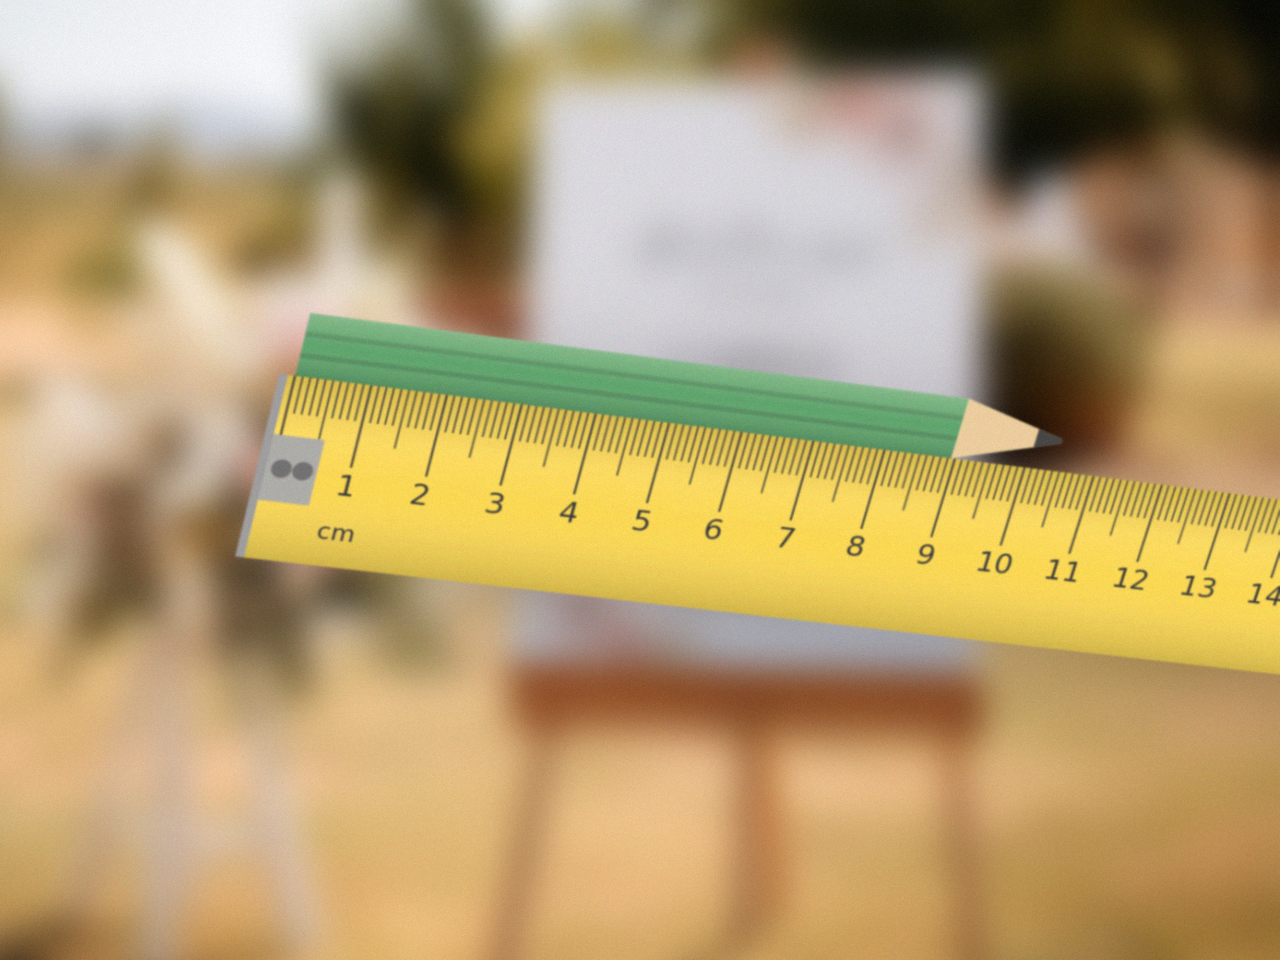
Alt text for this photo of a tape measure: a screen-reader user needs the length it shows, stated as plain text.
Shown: 10.4 cm
